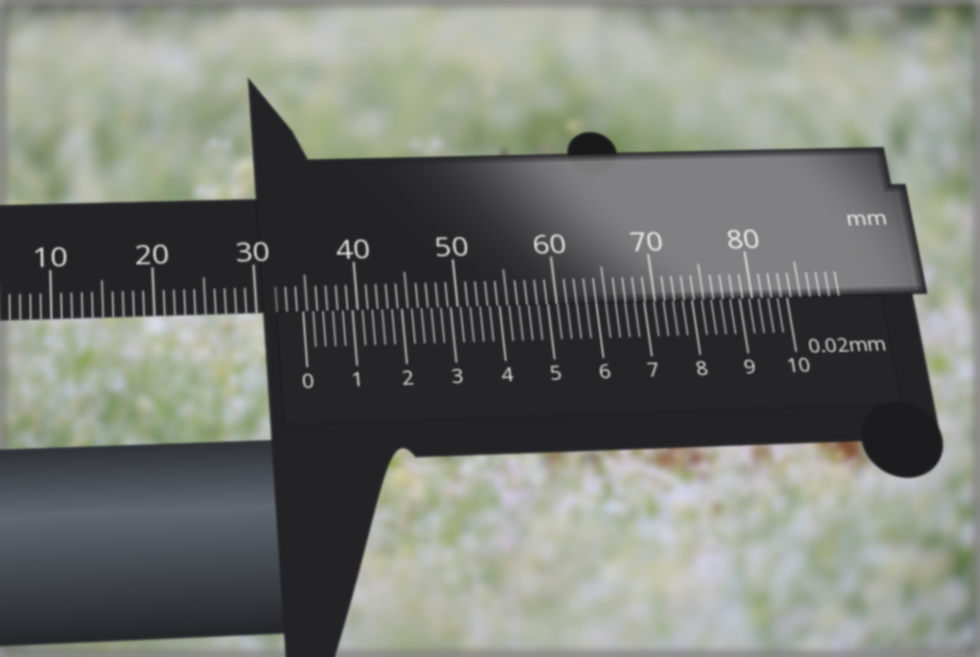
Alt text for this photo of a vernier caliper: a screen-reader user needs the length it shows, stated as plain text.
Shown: 34.6 mm
